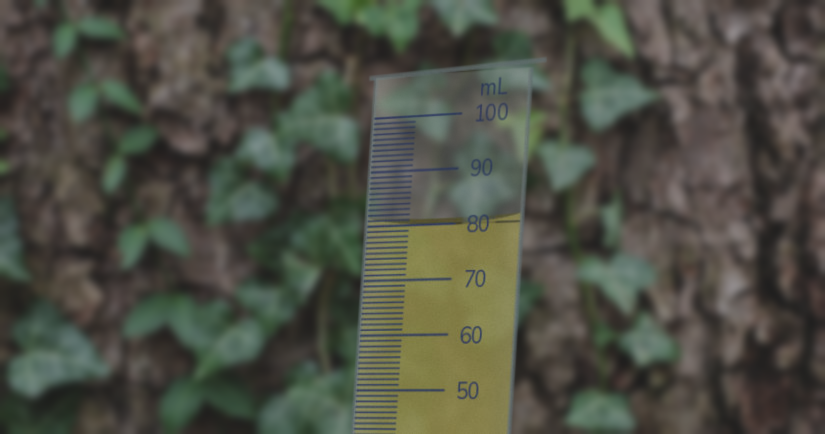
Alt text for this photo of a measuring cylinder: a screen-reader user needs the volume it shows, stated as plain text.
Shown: 80 mL
